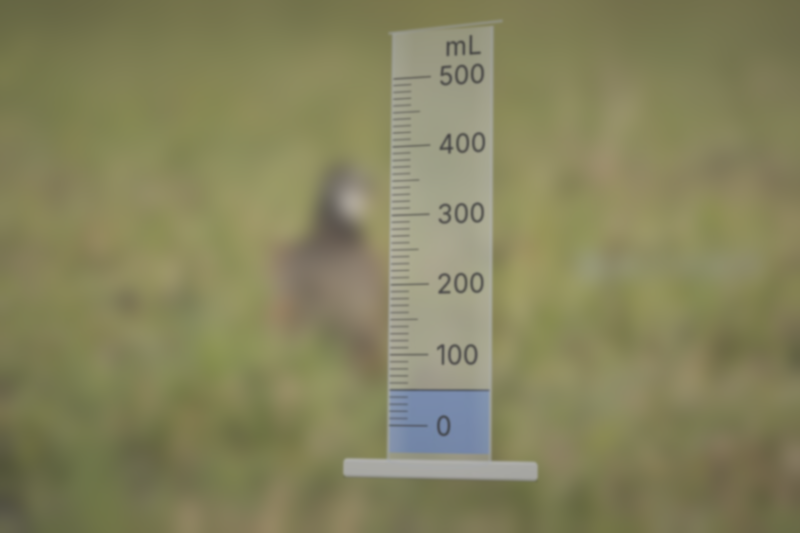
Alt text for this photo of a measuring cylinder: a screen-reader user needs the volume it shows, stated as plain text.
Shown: 50 mL
